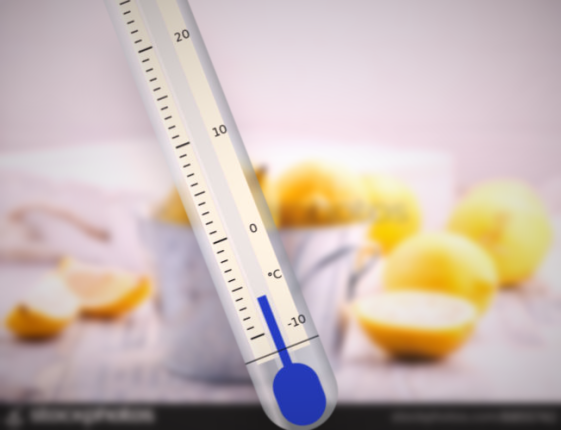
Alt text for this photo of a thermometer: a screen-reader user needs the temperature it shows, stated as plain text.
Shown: -6.5 °C
